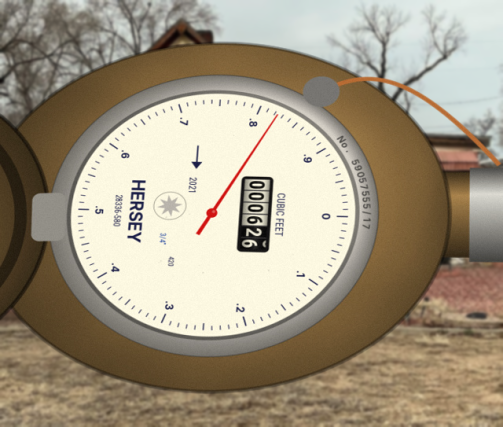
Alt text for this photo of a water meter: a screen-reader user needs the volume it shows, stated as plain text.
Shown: 625.82 ft³
